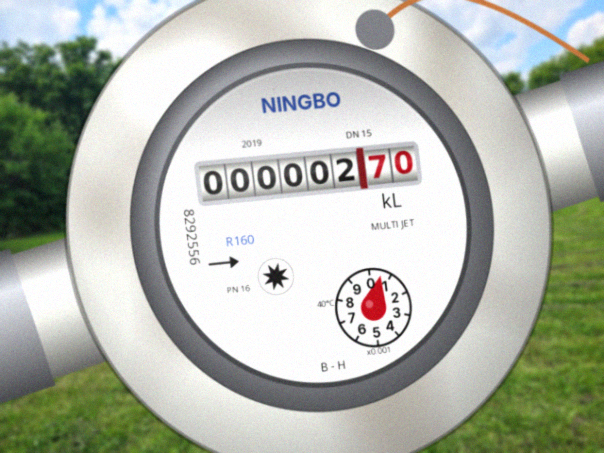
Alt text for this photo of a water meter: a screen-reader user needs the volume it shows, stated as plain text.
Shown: 2.700 kL
